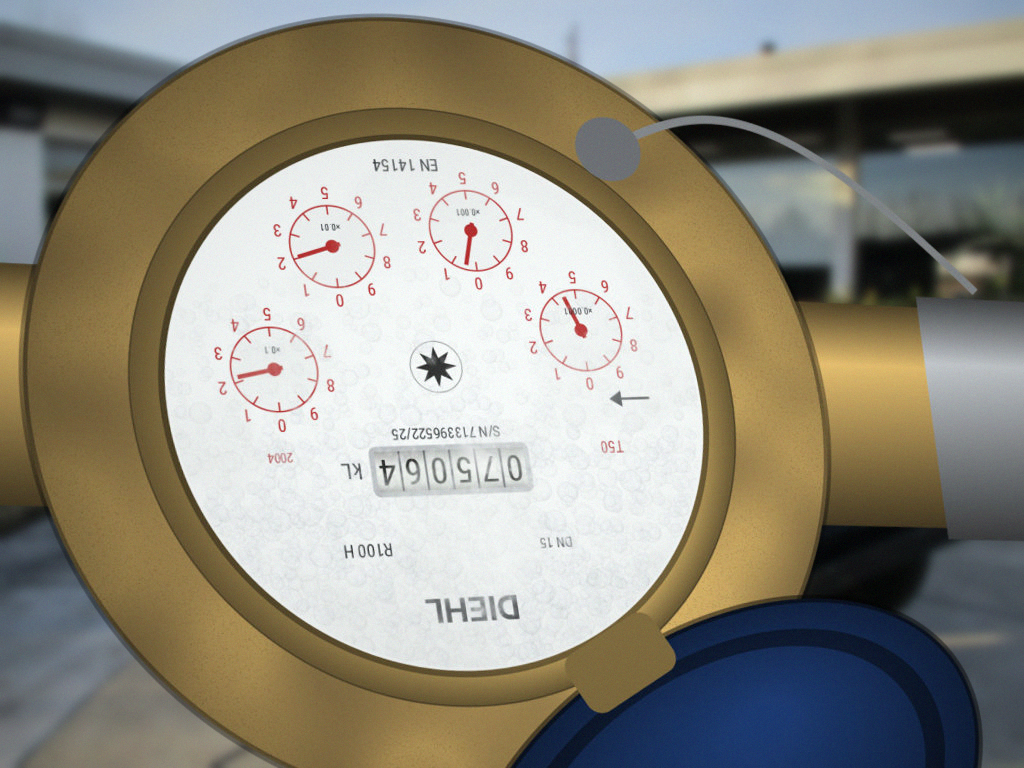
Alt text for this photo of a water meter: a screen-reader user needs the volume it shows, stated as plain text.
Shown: 75064.2204 kL
